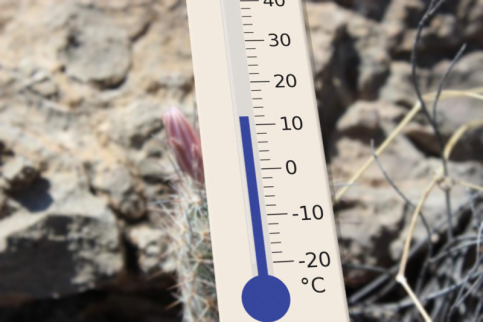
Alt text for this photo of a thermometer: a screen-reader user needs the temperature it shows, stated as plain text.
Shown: 12 °C
